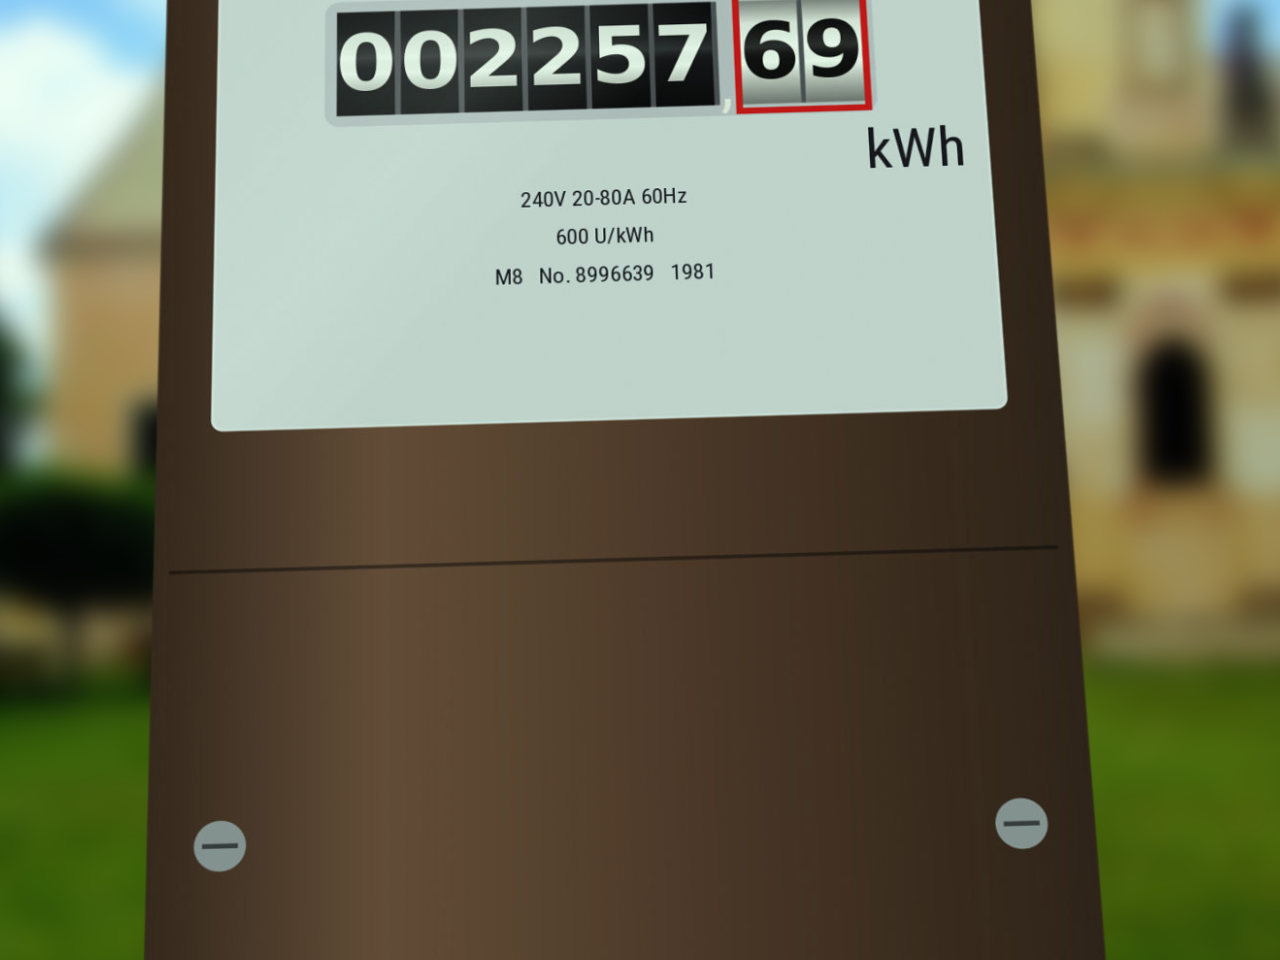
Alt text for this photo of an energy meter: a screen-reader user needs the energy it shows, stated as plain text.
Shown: 2257.69 kWh
